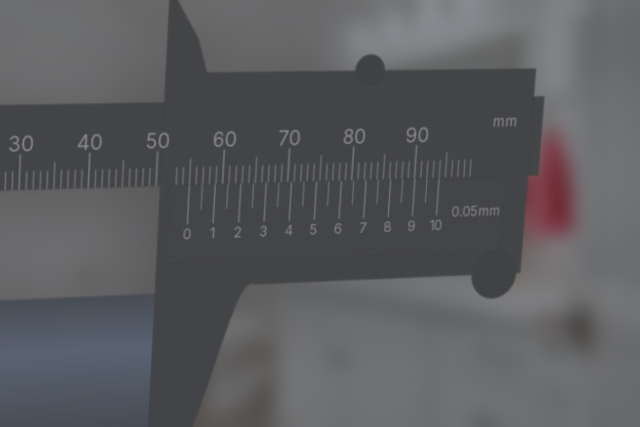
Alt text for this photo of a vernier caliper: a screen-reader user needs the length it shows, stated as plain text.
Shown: 55.0 mm
